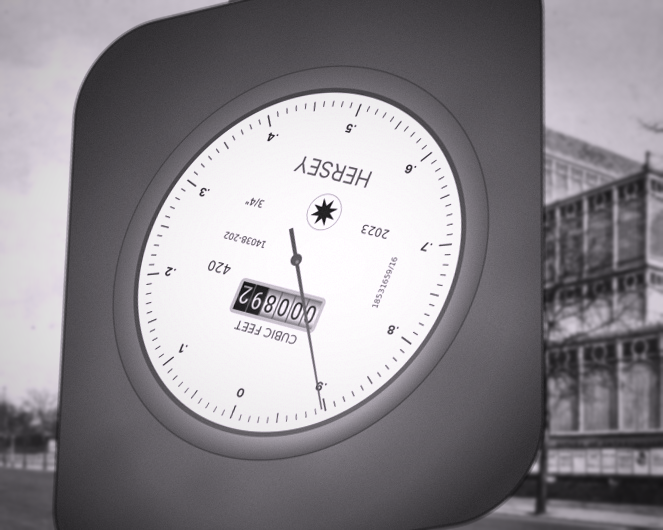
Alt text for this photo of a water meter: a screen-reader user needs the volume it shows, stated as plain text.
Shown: 891.90 ft³
